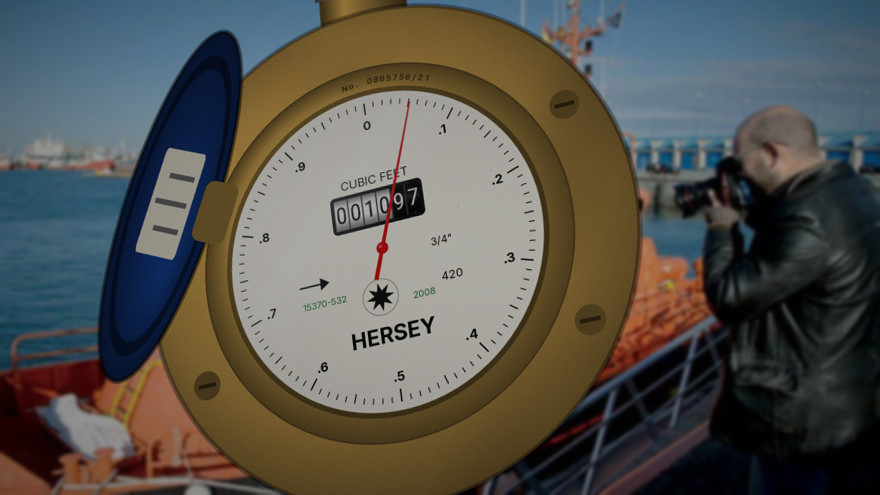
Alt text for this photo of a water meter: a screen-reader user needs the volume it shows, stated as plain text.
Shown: 1097.05 ft³
